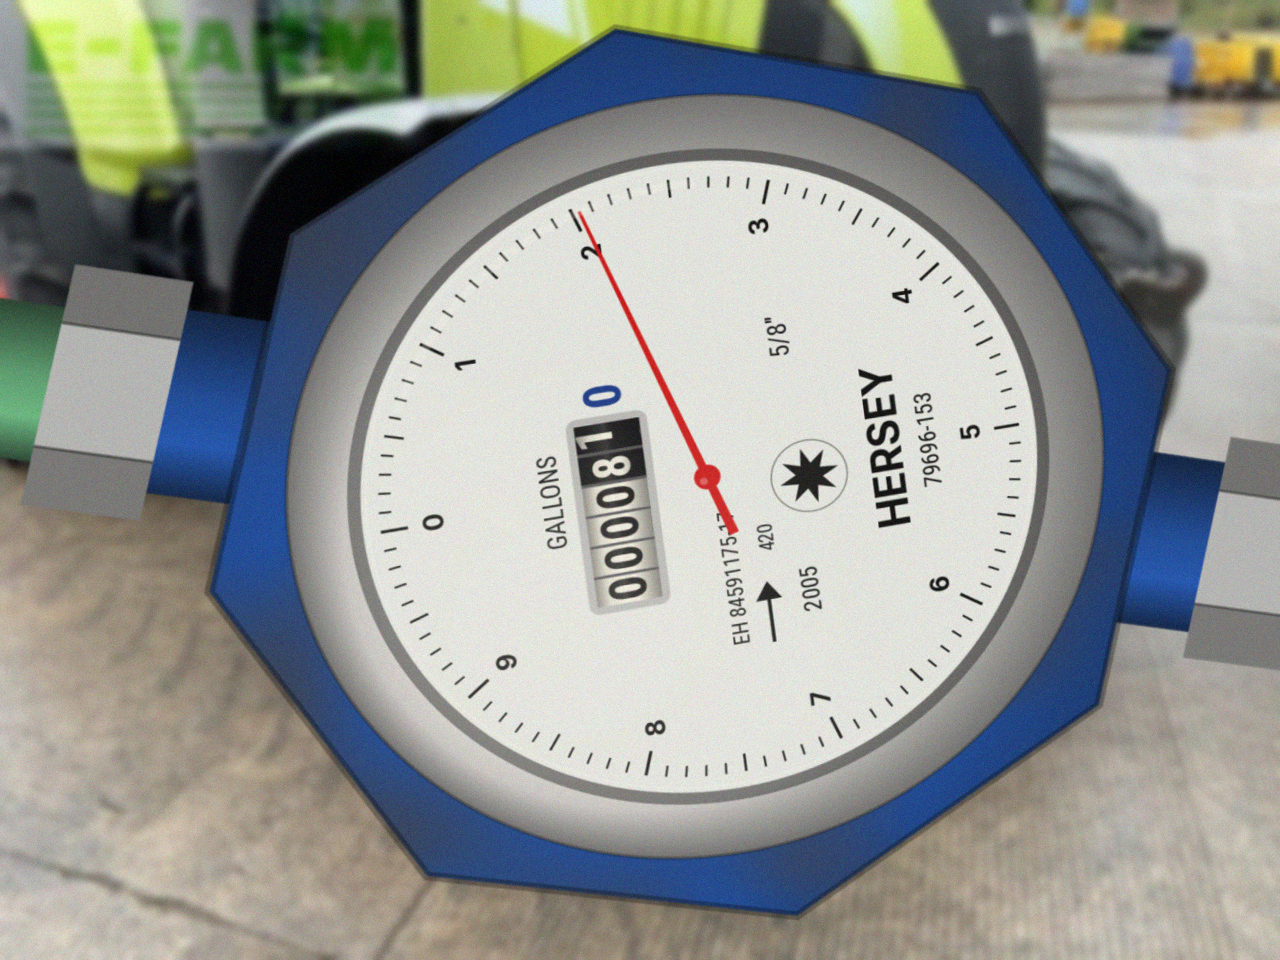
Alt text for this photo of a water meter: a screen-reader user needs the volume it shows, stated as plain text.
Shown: 812.0 gal
